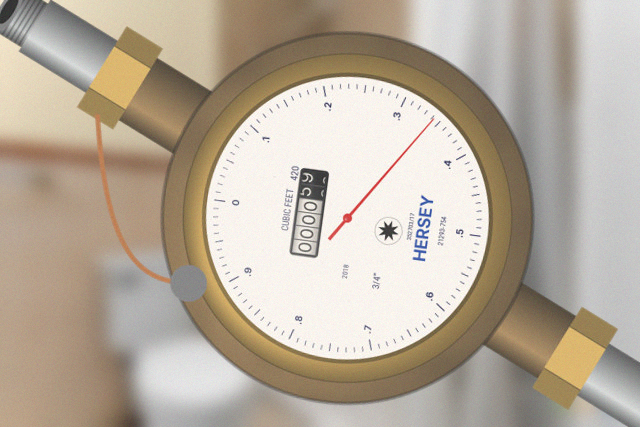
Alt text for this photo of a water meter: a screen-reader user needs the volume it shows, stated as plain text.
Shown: 59.34 ft³
